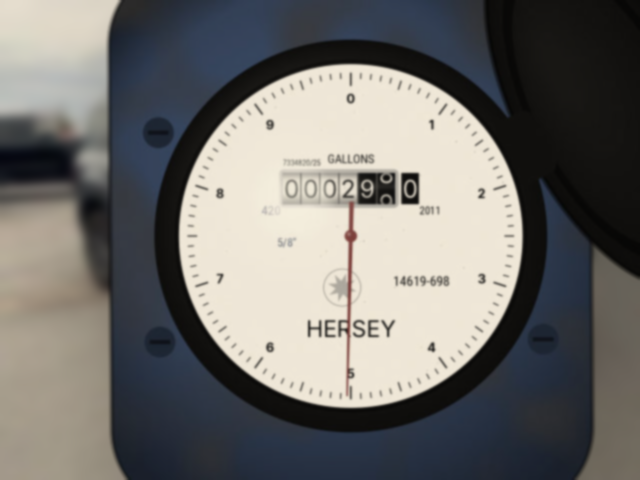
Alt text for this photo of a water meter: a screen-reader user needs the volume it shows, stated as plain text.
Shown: 2985.0 gal
